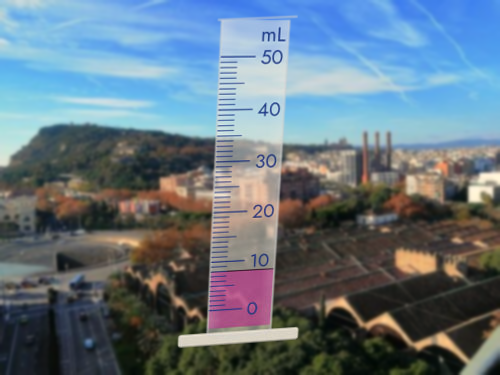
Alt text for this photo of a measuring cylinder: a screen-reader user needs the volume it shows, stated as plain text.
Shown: 8 mL
